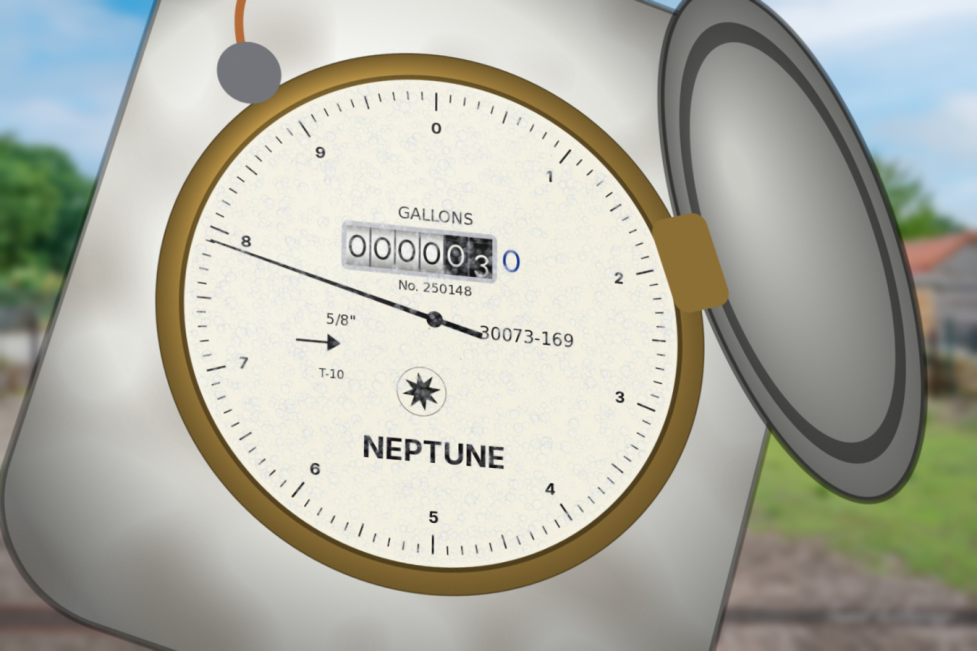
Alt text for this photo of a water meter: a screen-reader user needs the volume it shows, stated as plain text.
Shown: 27.9 gal
